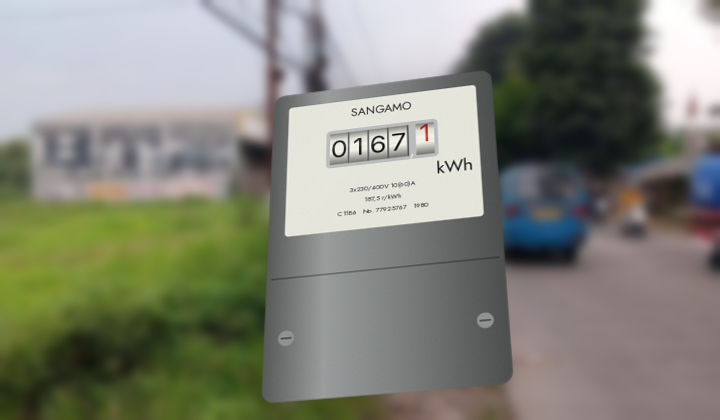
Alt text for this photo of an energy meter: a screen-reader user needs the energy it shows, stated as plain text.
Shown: 167.1 kWh
